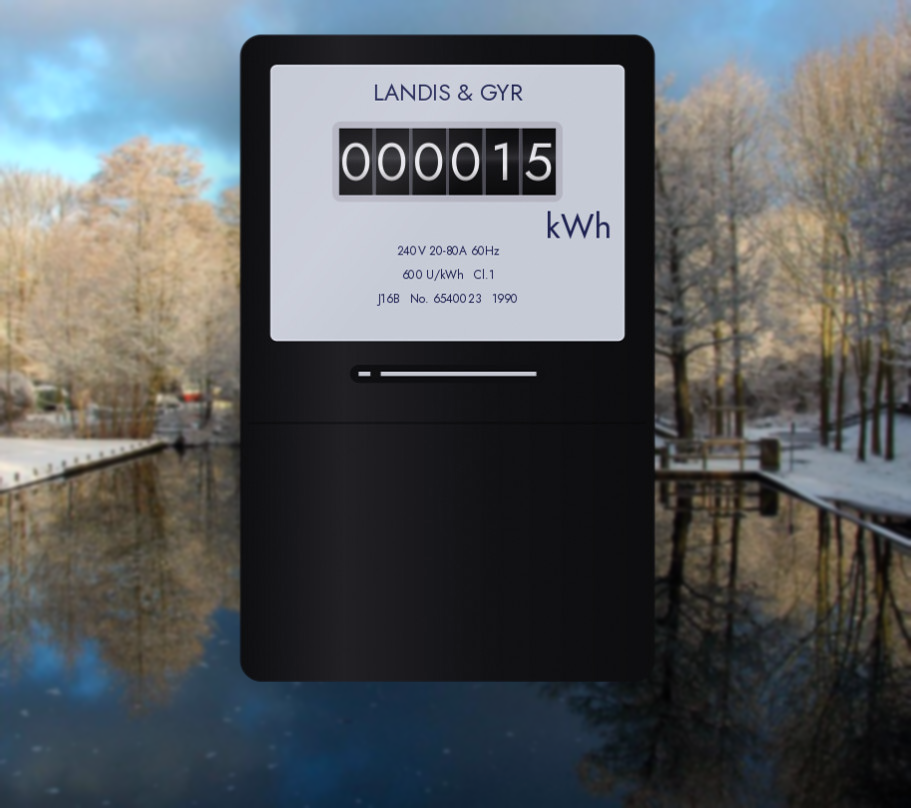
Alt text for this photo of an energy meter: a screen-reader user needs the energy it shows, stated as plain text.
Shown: 15 kWh
